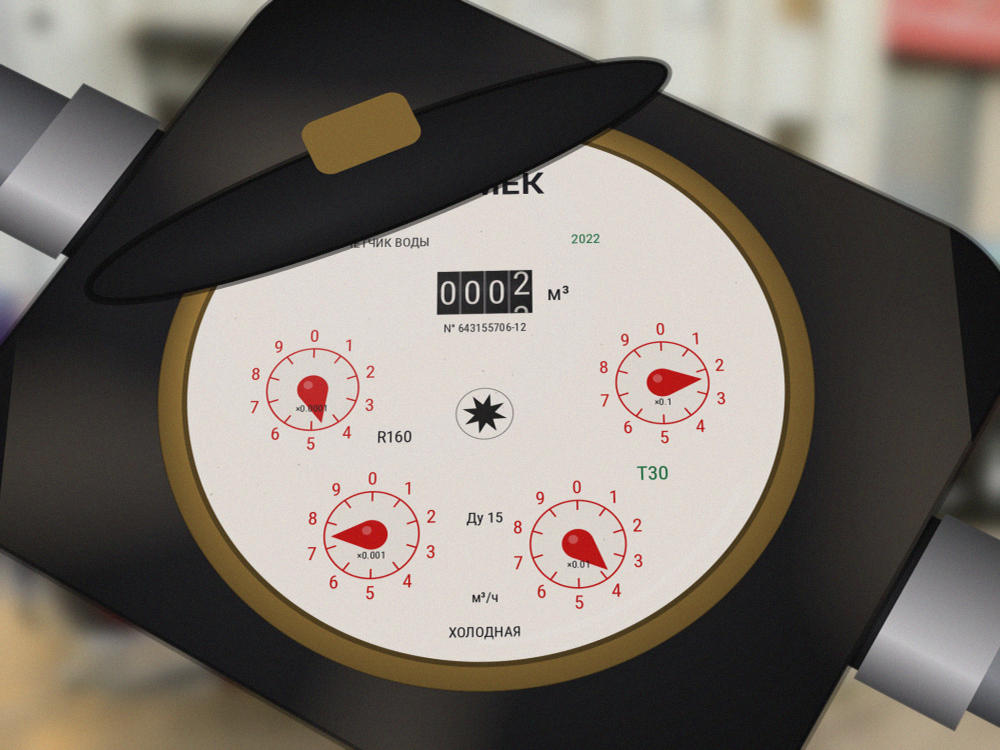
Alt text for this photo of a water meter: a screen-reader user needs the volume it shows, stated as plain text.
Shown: 2.2374 m³
